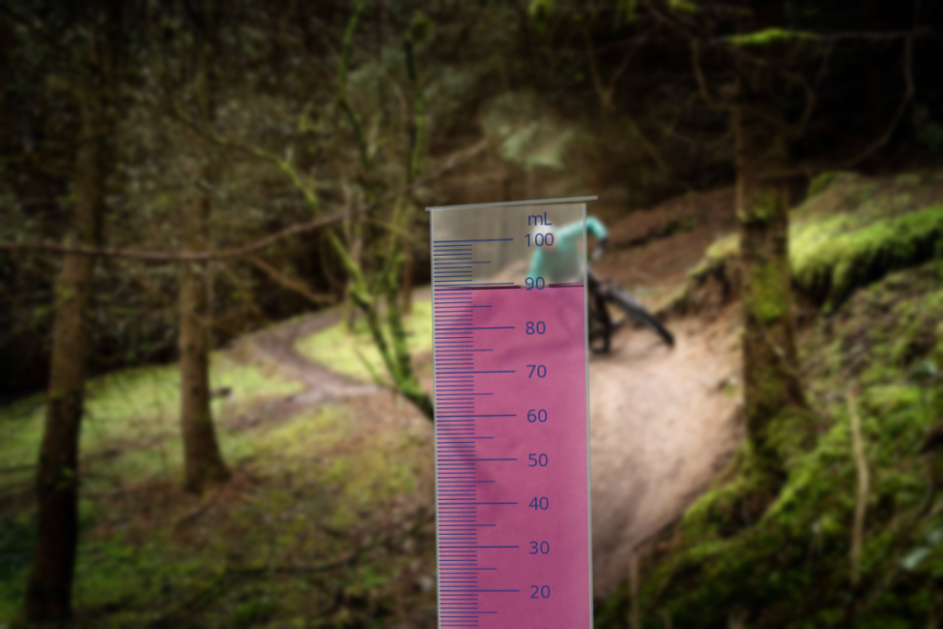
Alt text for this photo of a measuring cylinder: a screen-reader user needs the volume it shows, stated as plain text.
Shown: 89 mL
